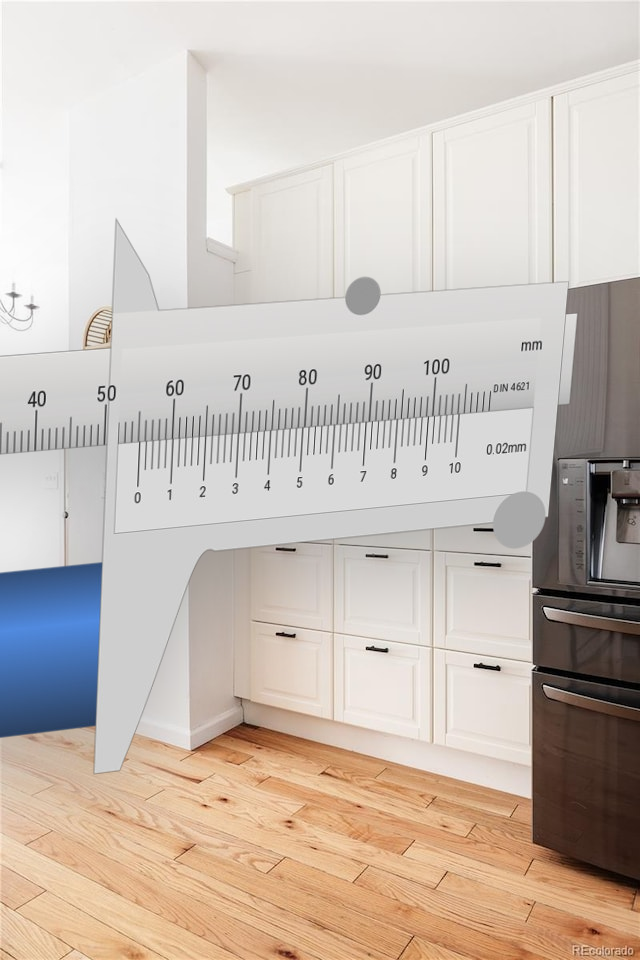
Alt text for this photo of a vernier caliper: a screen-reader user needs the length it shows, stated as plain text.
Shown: 55.2 mm
